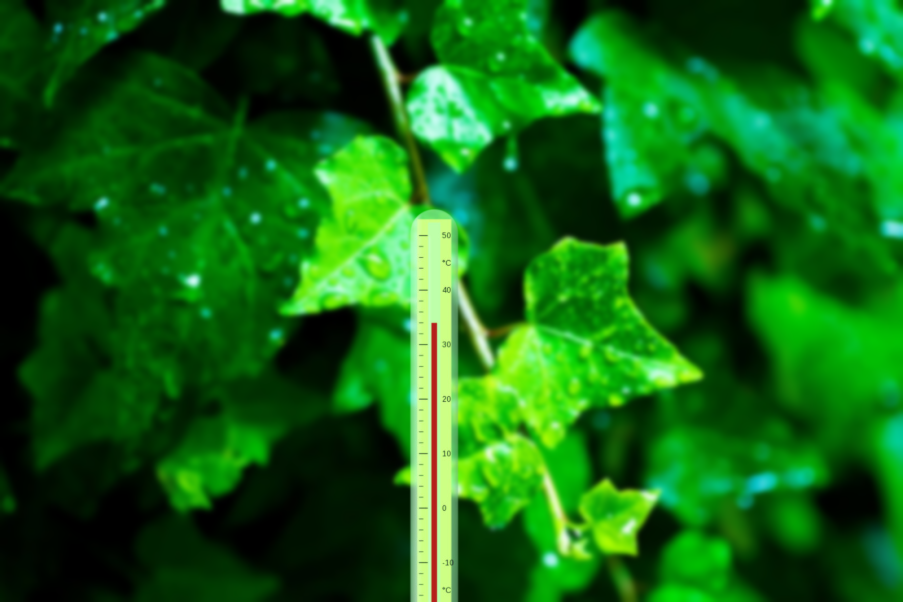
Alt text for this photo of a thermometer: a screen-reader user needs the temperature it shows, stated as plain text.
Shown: 34 °C
